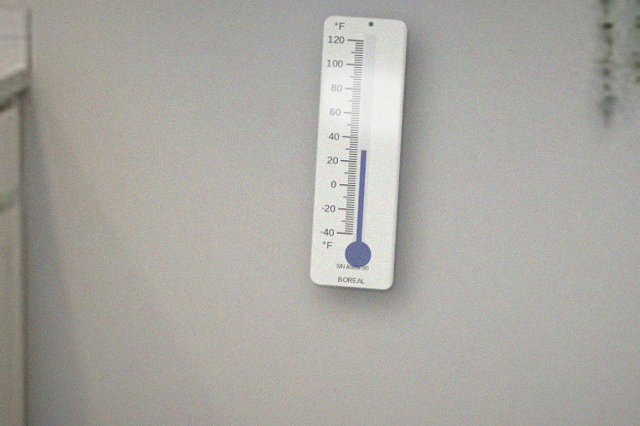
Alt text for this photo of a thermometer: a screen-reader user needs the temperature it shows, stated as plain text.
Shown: 30 °F
